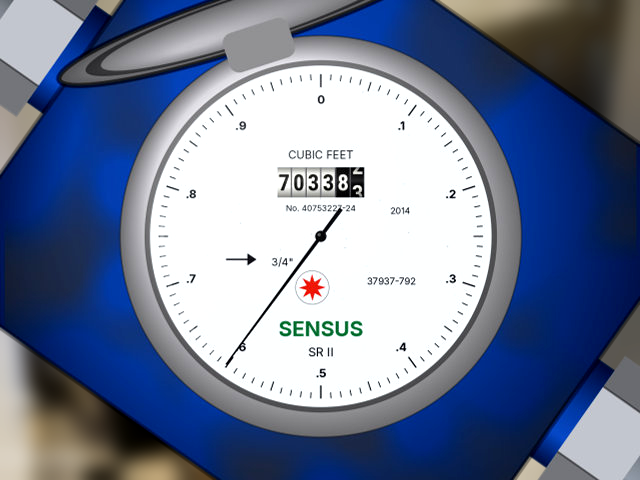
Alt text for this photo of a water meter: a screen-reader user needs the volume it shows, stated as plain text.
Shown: 703382.60 ft³
